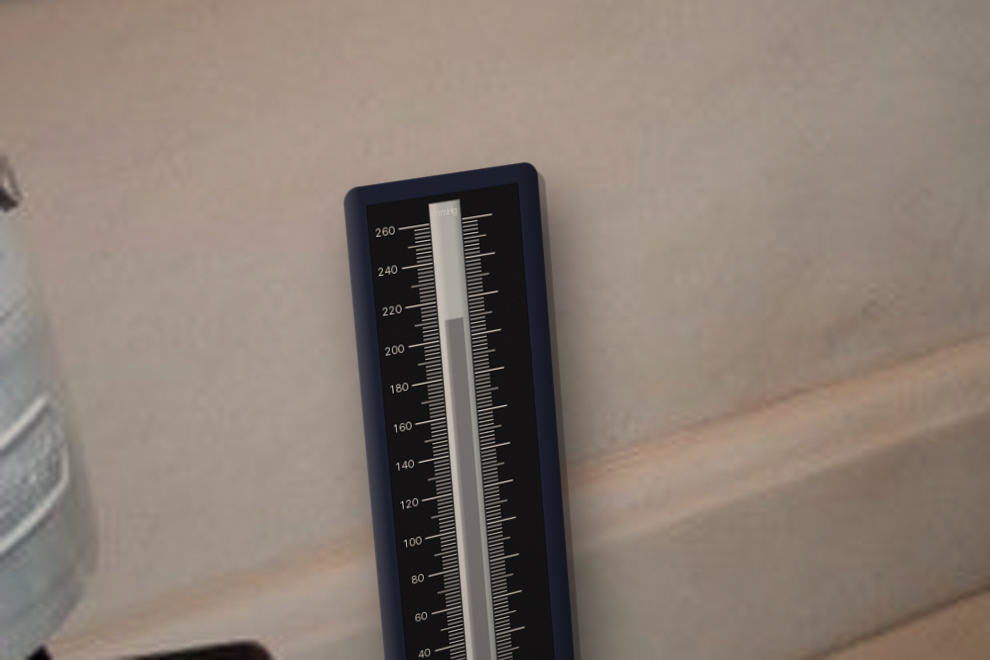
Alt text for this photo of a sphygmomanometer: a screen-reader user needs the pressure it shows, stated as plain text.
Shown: 210 mmHg
